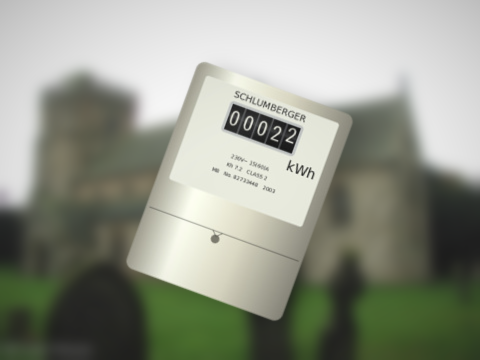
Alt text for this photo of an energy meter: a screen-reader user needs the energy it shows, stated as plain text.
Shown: 22 kWh
